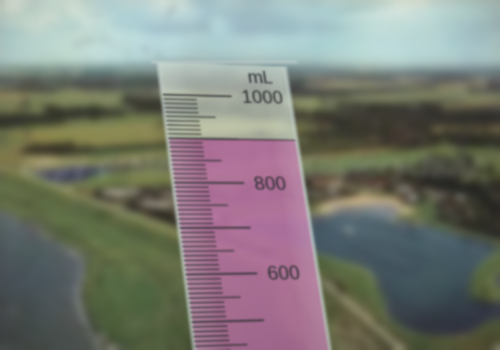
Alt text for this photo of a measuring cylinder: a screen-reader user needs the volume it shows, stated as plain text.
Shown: 900 mL
